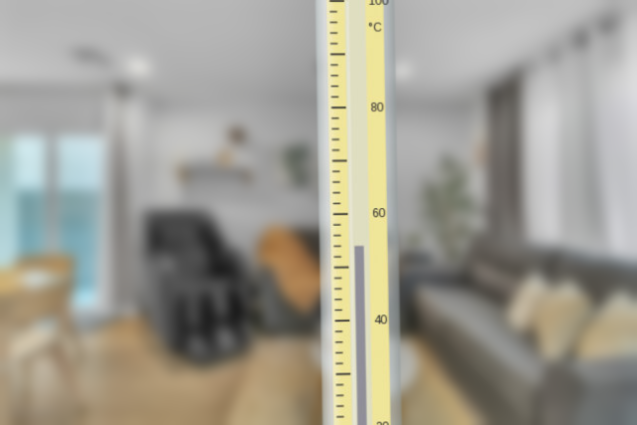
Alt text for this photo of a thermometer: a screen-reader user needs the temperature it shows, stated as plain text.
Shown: 54 °C
